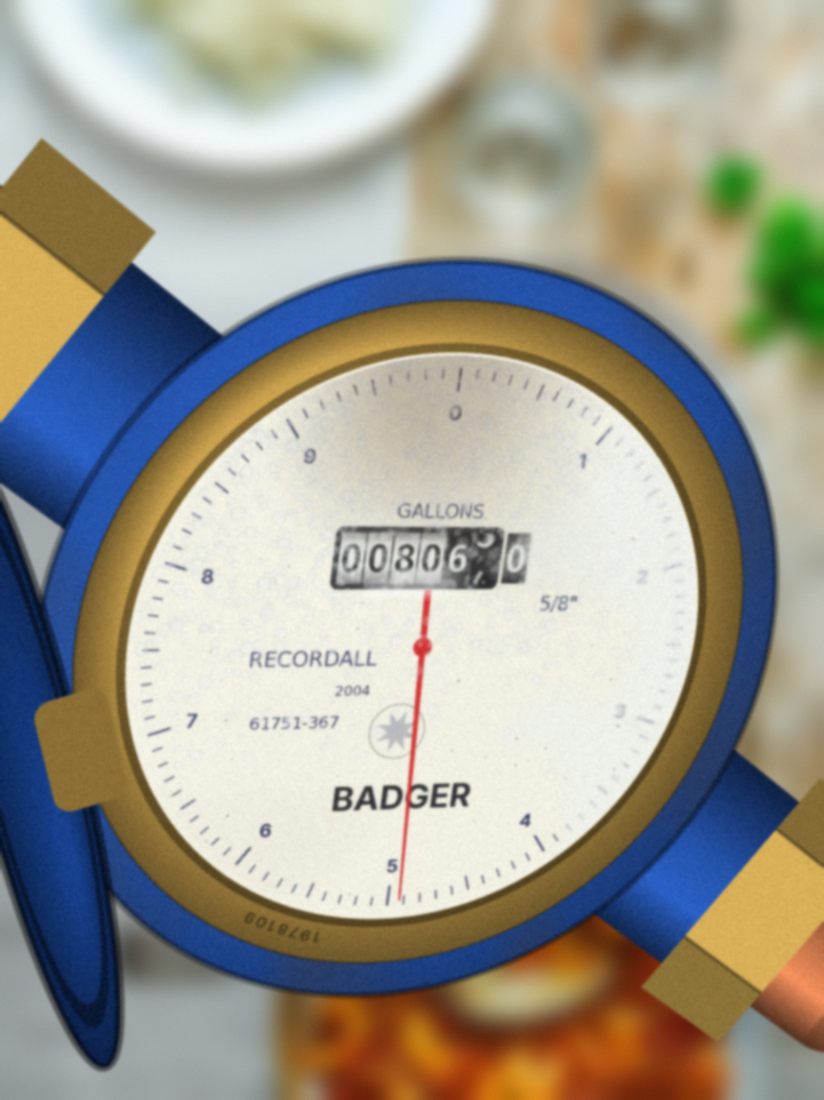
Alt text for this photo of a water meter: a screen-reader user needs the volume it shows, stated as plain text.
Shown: 80634.9 gal
